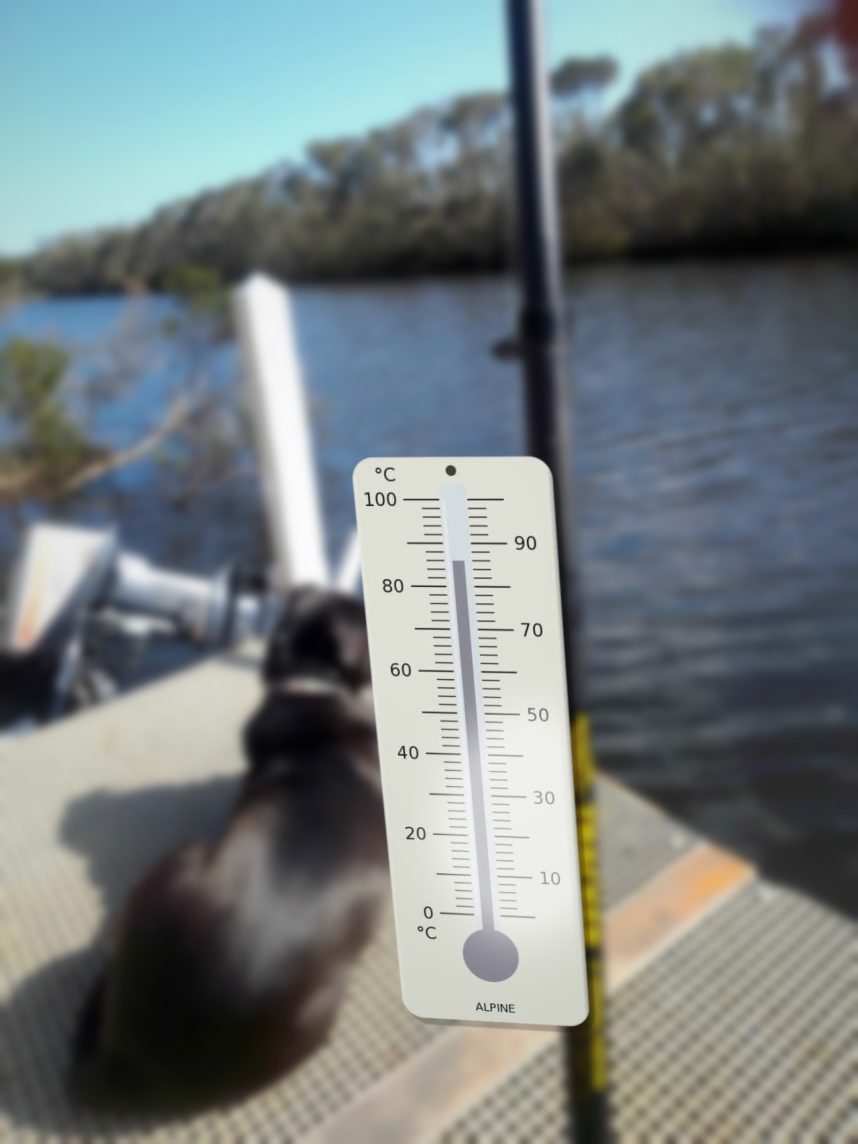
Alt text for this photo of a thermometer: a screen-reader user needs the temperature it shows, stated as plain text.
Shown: 86 °C
